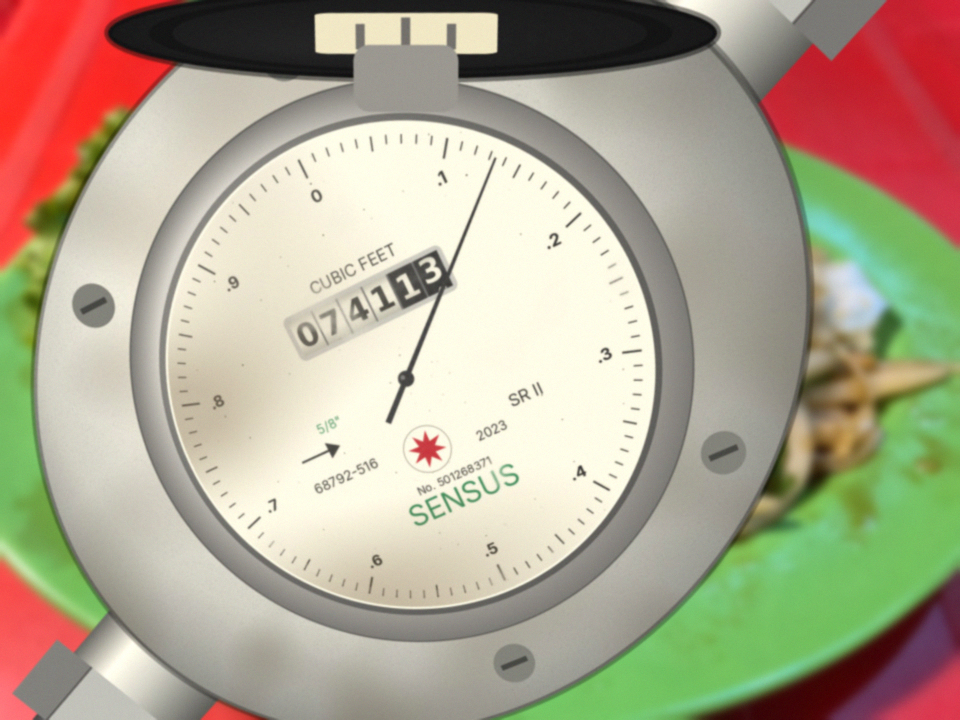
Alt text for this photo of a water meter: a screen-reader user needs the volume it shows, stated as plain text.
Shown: 74113.13 ft³
